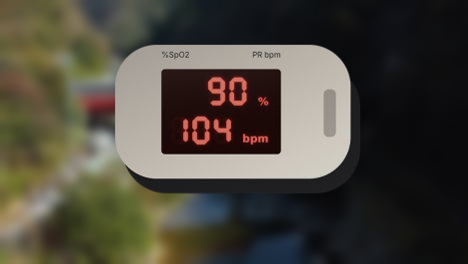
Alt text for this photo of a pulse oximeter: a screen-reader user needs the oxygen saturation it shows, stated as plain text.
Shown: 90 %
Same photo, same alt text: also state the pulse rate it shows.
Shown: 104 bpm
